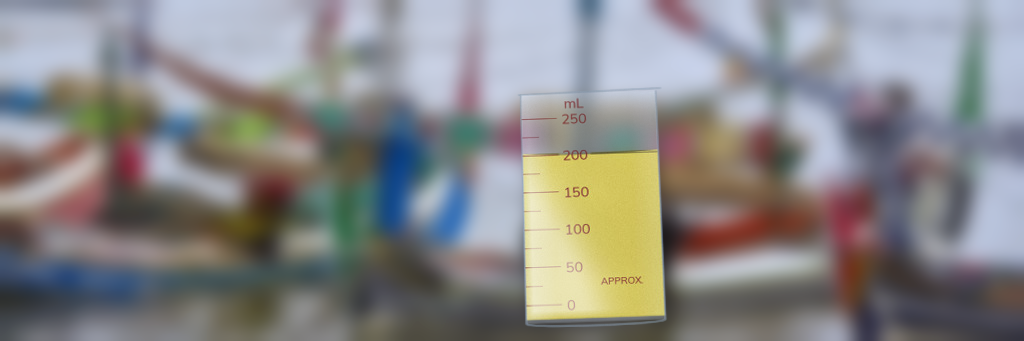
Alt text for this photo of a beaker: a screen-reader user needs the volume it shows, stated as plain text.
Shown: 200 mL
